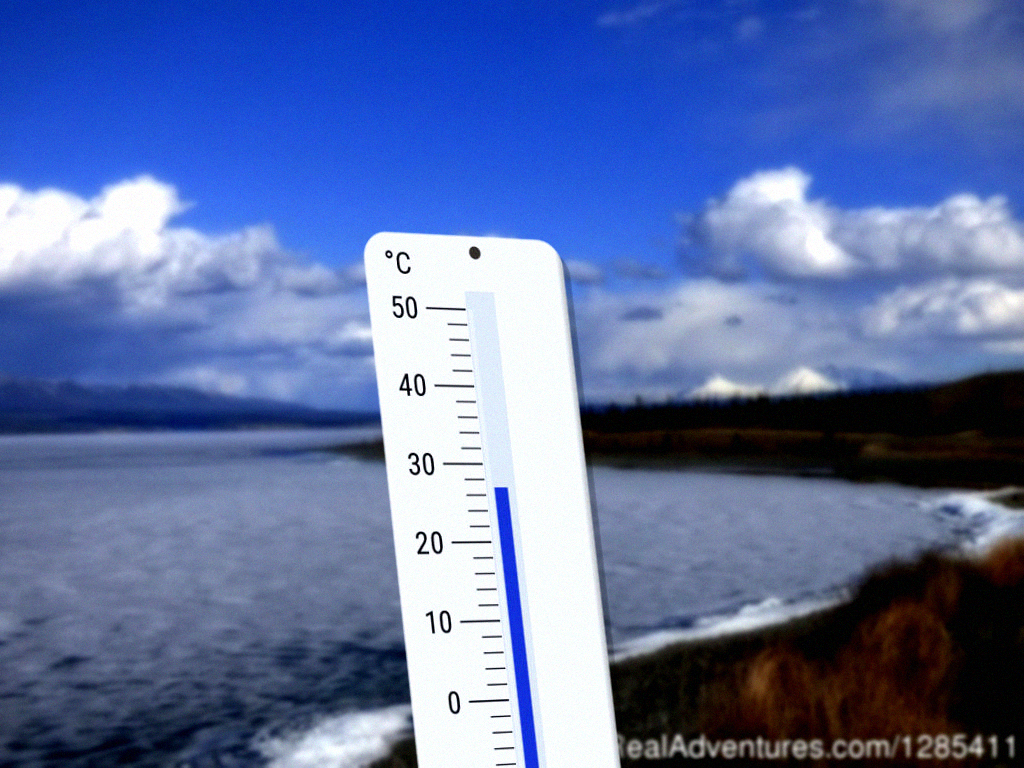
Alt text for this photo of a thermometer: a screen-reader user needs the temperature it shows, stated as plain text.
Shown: 27 °C
